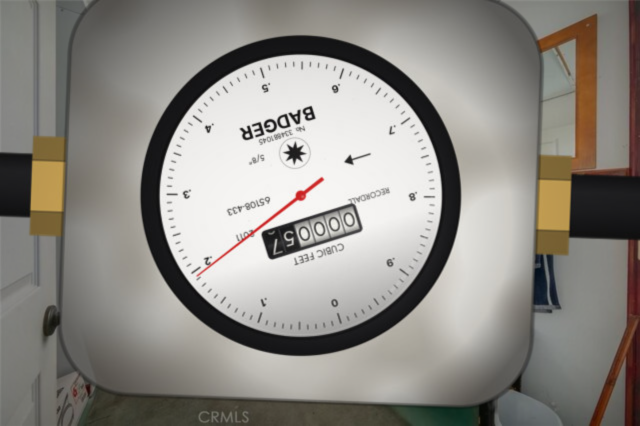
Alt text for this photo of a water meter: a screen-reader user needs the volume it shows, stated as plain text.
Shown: 57.19 ft³
